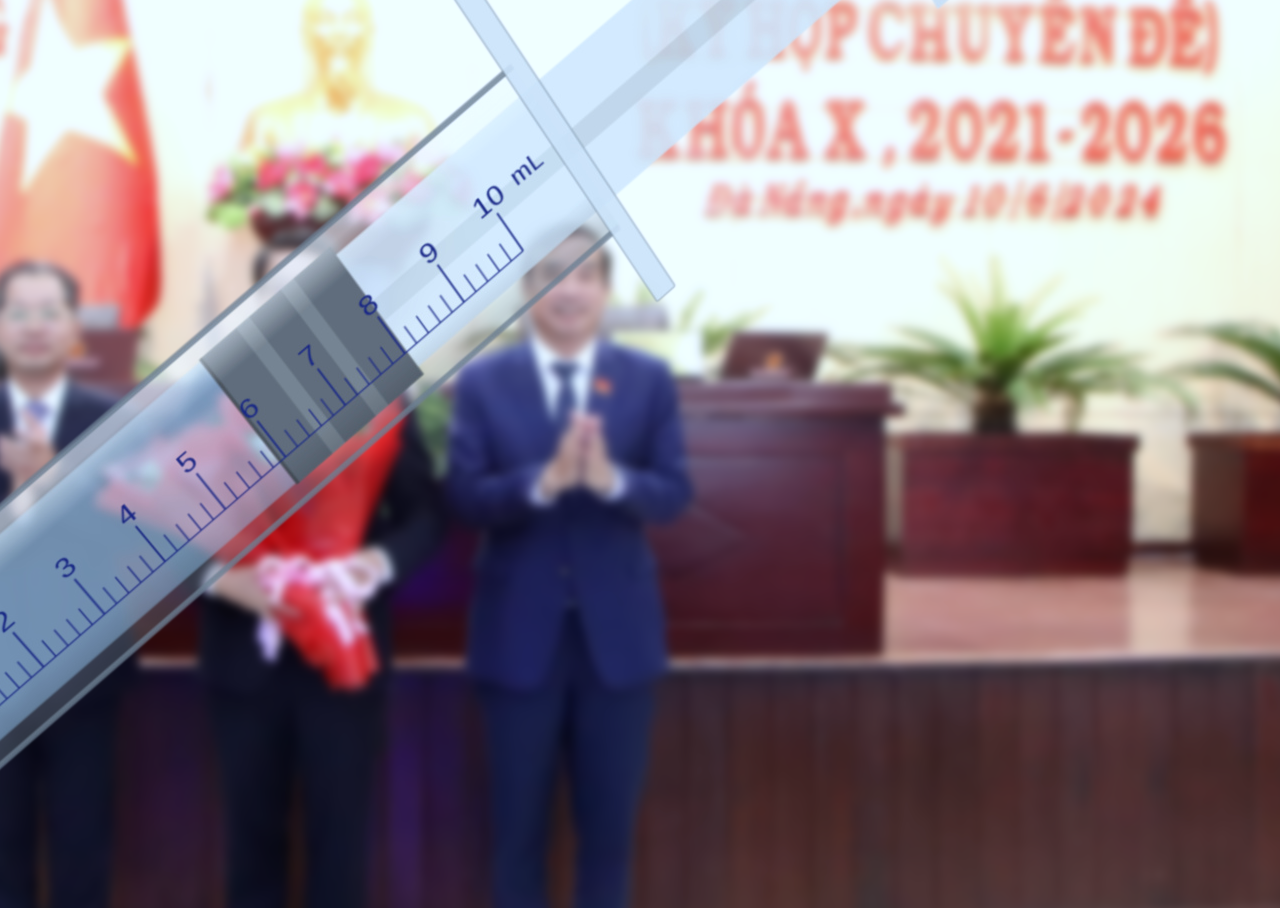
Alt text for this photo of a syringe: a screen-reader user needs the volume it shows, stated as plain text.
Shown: 5.9 mL
